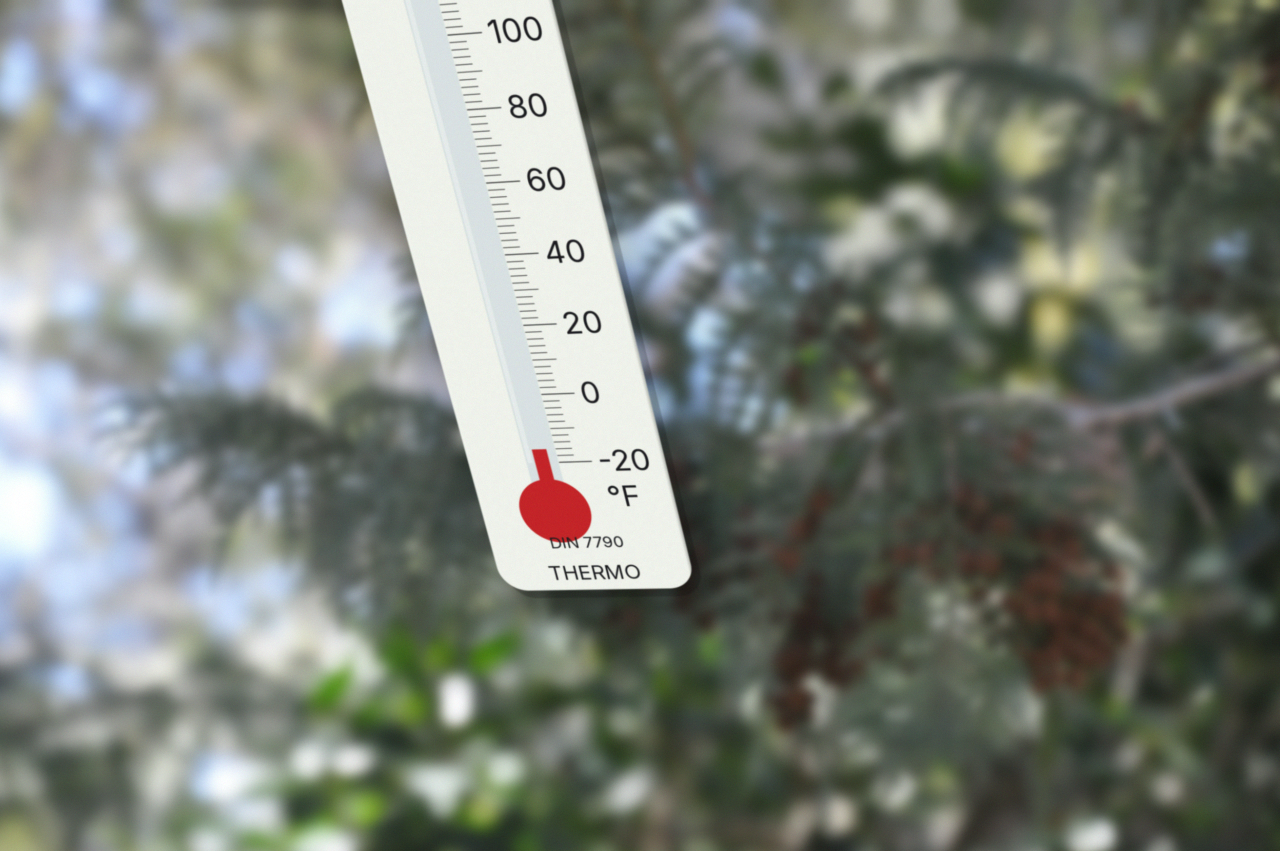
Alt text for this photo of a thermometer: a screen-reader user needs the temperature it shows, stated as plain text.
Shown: -16 °F
